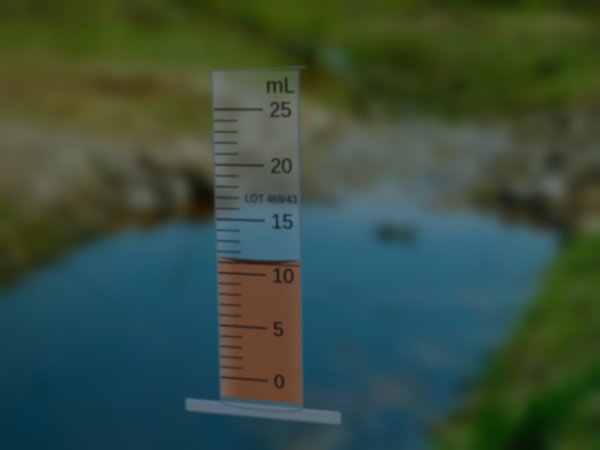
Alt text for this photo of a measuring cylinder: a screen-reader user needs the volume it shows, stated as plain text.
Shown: 11 mL
